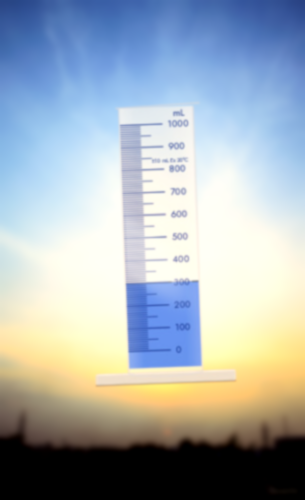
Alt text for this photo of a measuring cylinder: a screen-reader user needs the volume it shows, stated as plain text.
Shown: 300 mL
